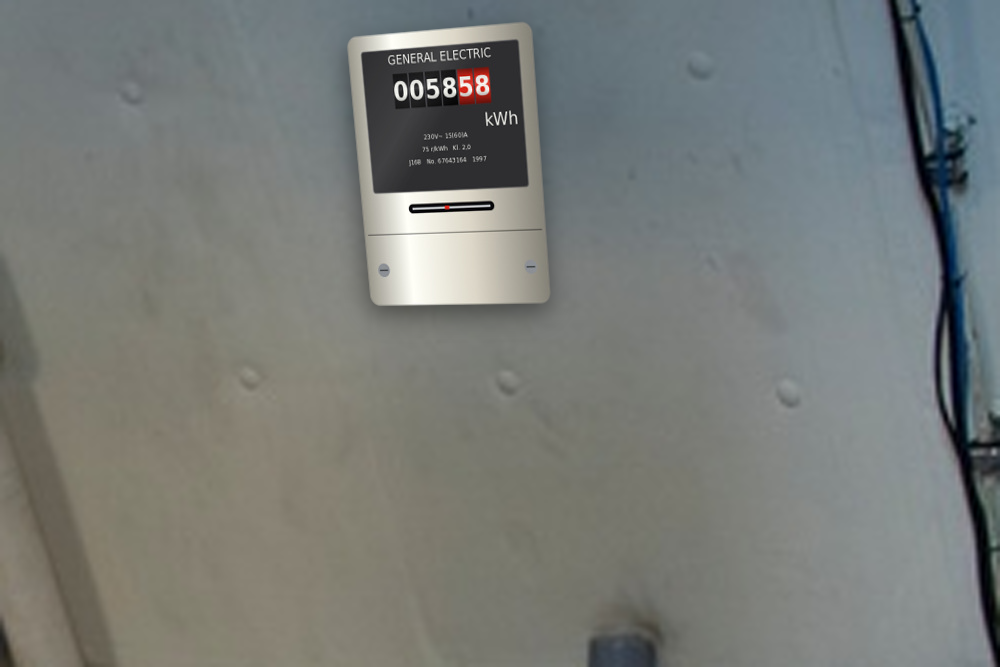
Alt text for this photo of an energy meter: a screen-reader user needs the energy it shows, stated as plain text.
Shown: 58.58 kWh
